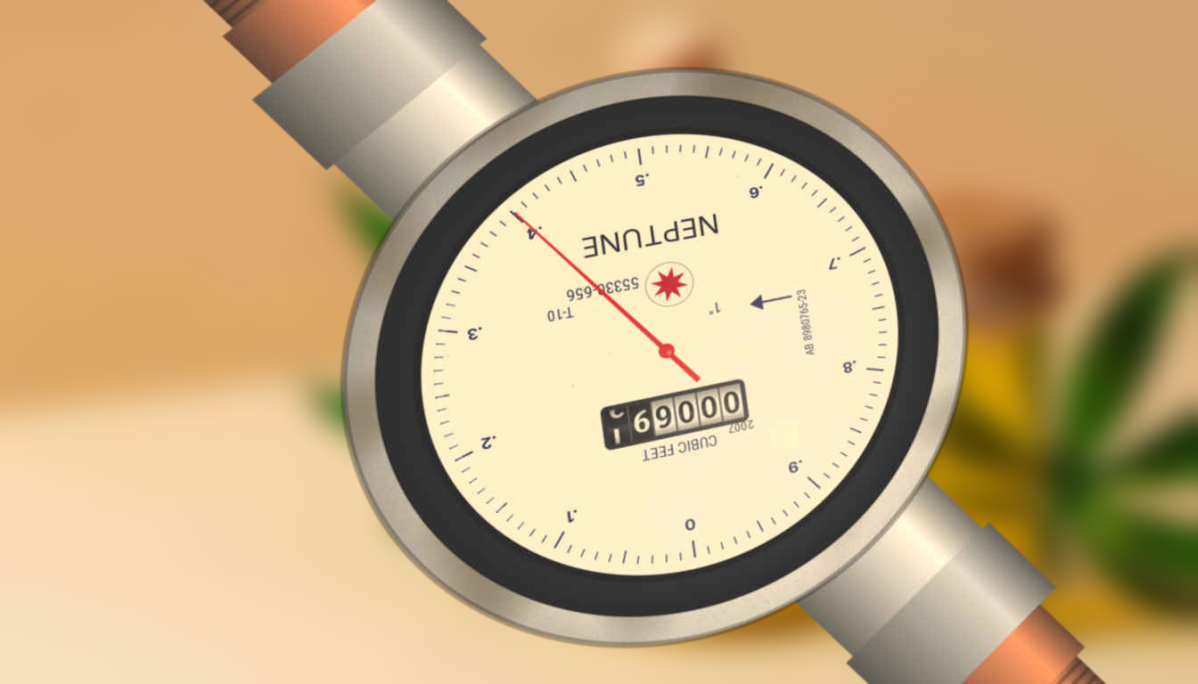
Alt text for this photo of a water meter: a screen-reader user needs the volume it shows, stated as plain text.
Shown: 691.40 ft³
